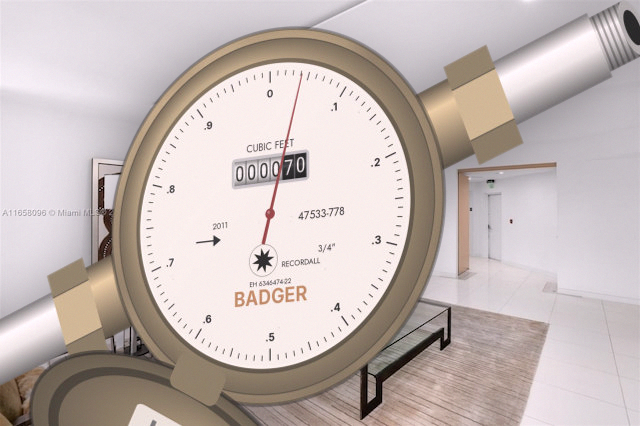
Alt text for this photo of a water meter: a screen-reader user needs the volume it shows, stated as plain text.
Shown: 70.04 ft³
